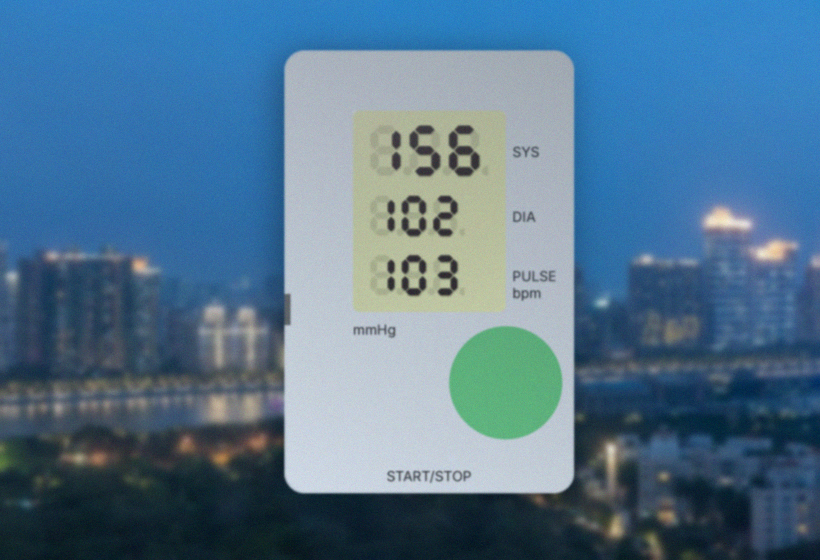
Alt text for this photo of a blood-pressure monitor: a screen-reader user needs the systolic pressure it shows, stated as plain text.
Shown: 156 mmHg
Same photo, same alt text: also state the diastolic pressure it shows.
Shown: 102 mmHg
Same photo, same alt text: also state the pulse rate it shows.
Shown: 103 bpm
